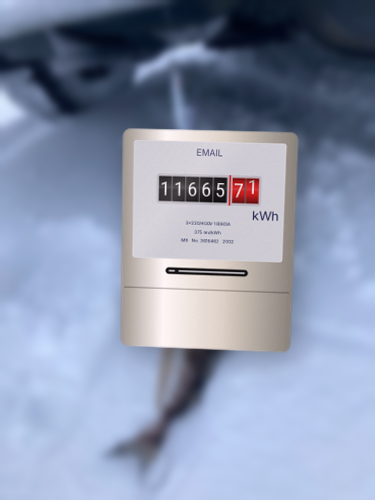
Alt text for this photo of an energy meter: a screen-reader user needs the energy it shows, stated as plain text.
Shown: 11665.71 kWh
